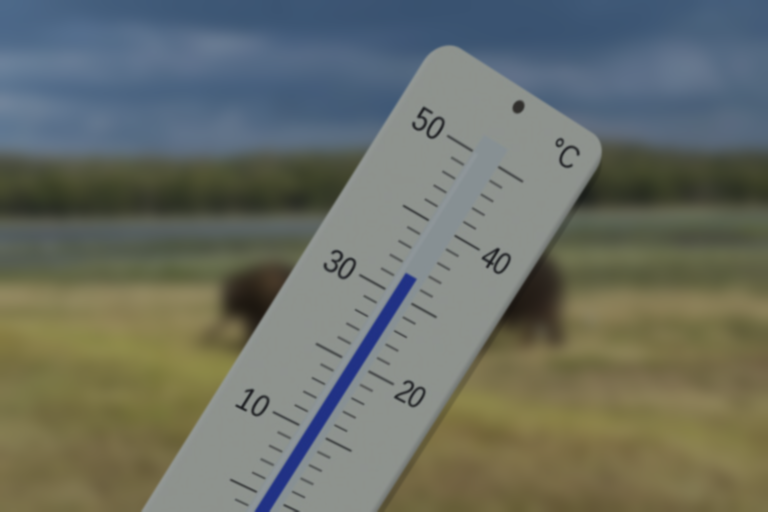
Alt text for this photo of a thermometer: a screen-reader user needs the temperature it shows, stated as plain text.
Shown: 33 °C
